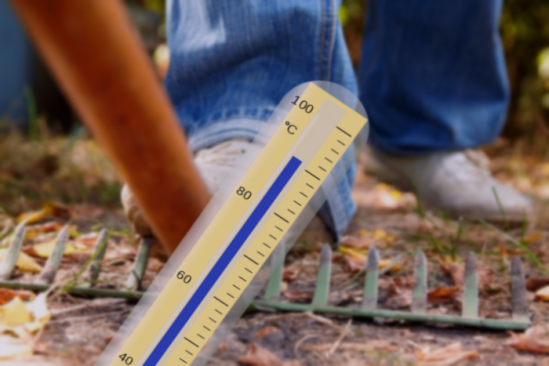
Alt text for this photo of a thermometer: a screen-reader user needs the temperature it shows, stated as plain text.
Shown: 91 °C
